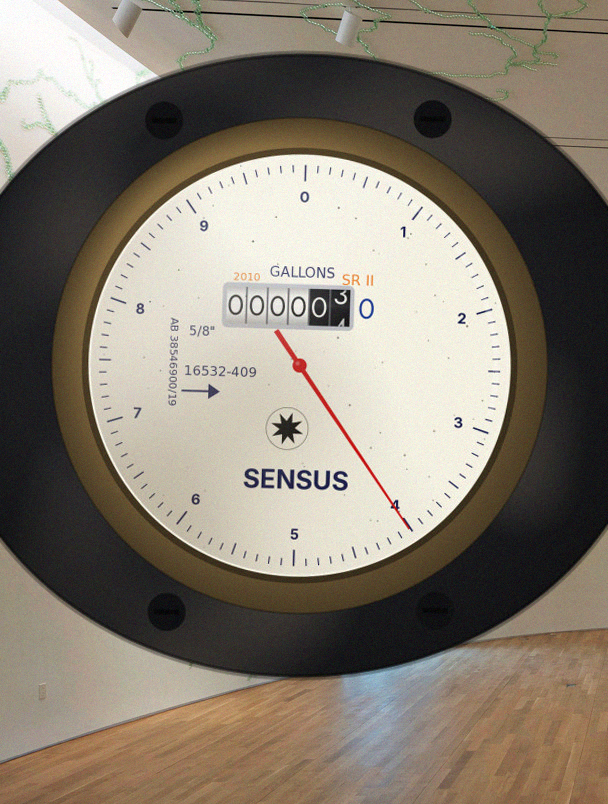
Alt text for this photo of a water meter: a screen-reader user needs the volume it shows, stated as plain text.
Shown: 34.0 gal
